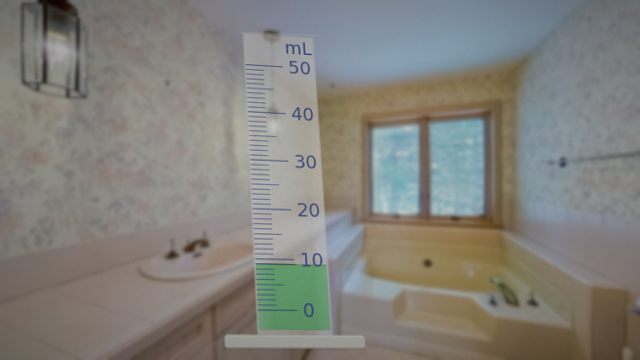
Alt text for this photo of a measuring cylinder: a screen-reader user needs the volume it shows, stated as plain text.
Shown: 9 mL
